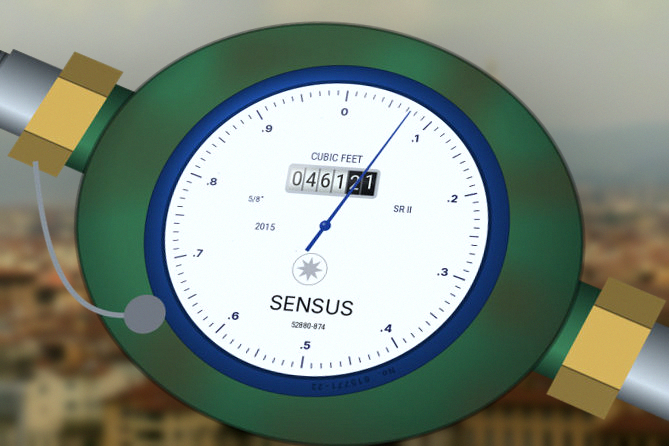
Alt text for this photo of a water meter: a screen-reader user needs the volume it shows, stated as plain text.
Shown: 46121.07 ft³
